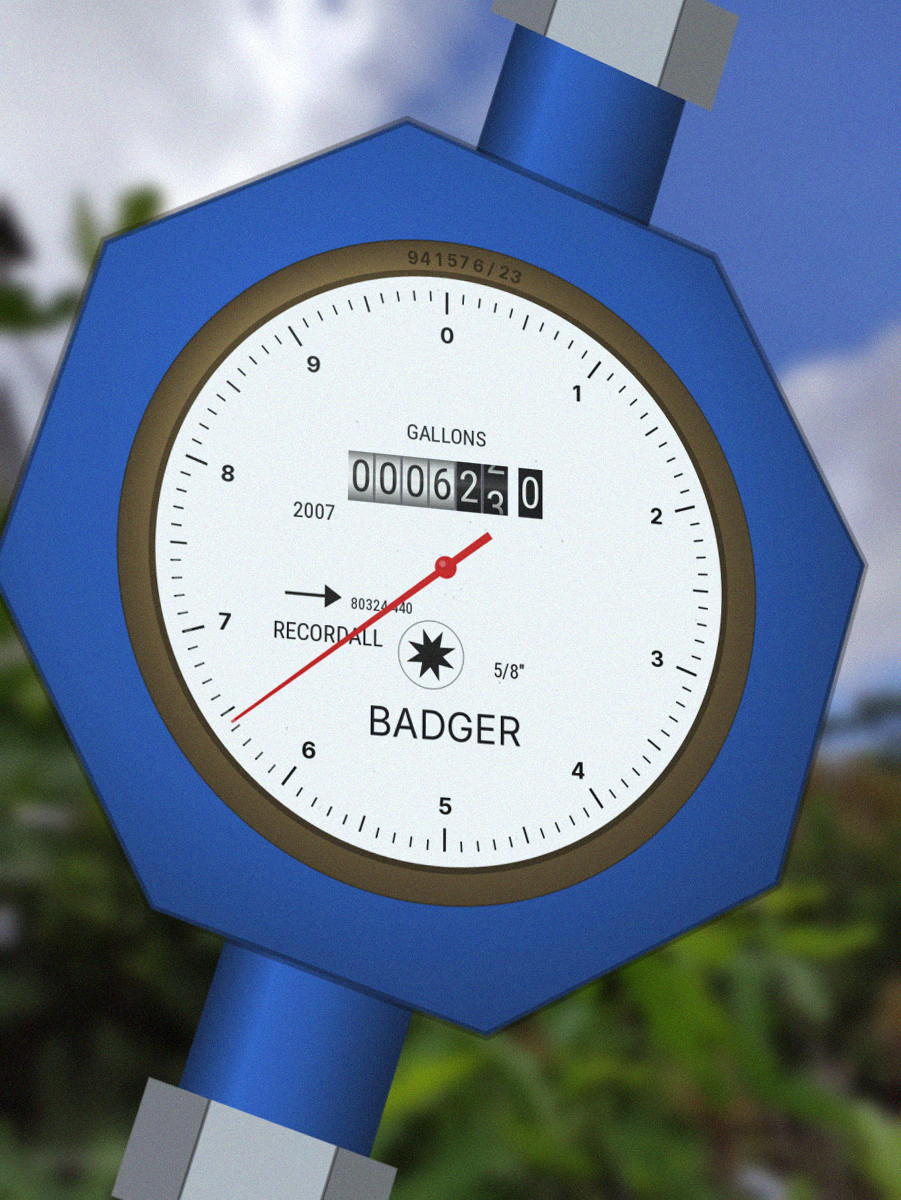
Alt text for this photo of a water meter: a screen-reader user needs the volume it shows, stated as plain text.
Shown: 6226.4 gal
